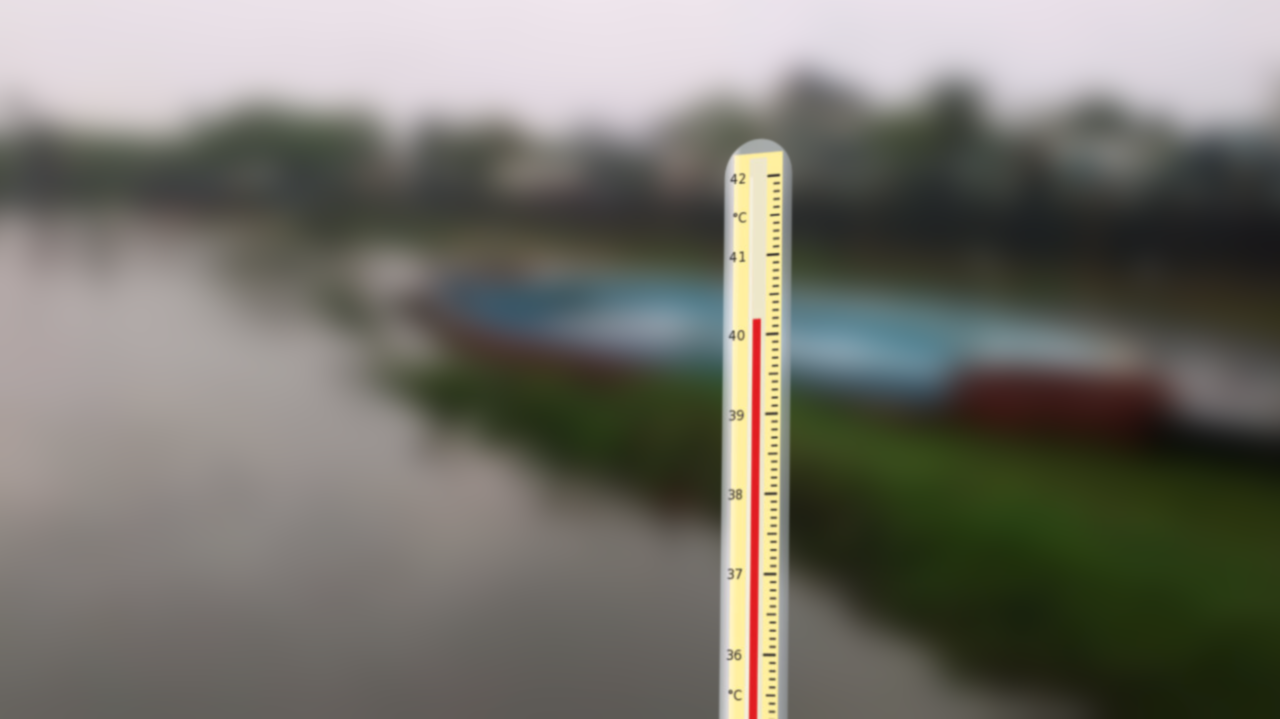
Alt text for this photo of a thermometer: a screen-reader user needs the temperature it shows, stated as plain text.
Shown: 40.2 °C
